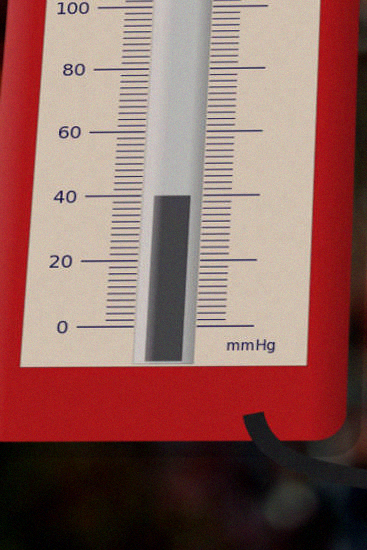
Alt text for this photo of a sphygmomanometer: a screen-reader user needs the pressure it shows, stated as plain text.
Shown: 40 mmHg
